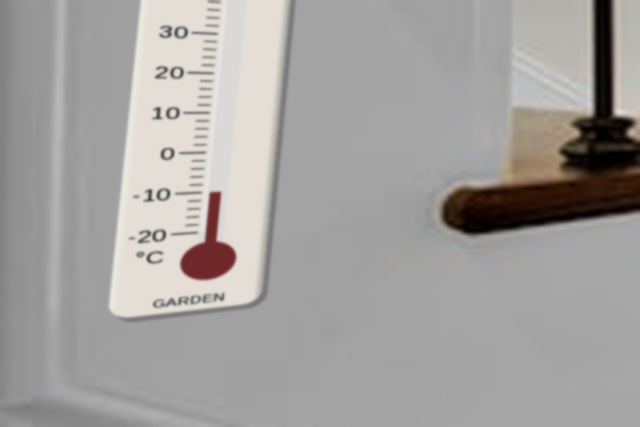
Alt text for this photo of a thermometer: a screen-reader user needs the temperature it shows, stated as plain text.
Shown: -10 °C
